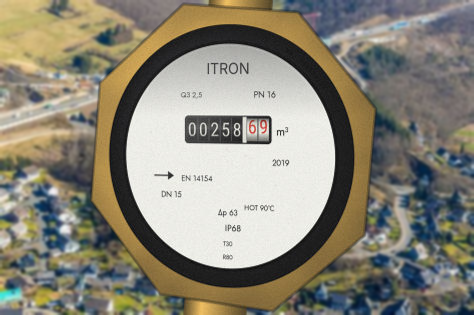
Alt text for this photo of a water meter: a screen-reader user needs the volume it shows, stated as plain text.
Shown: 258.69 m³
